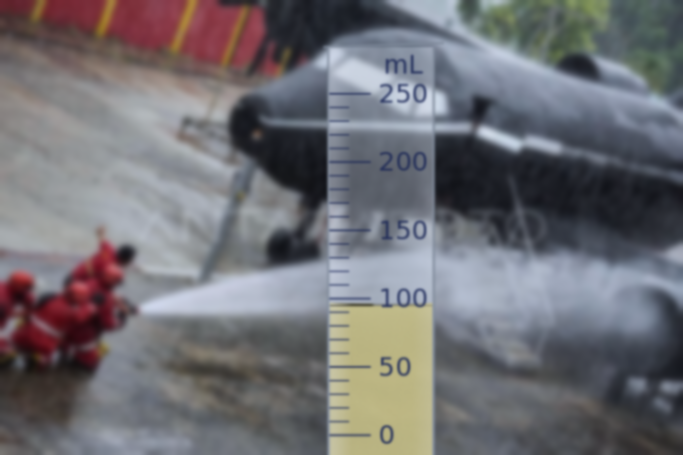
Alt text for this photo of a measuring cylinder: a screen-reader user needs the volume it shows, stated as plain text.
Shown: 95 mL
